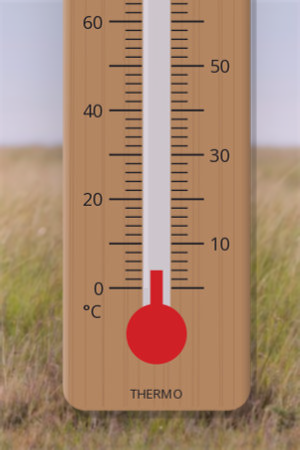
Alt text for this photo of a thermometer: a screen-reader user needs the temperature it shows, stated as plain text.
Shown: 4 °C
